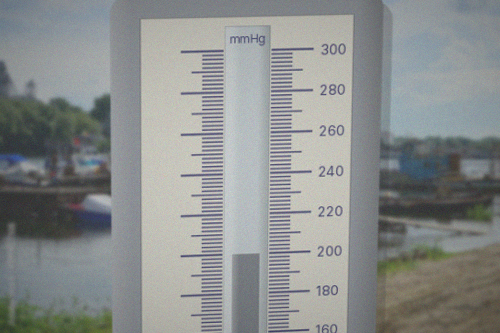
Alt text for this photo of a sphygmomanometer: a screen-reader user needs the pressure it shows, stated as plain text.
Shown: 200 mmHg
